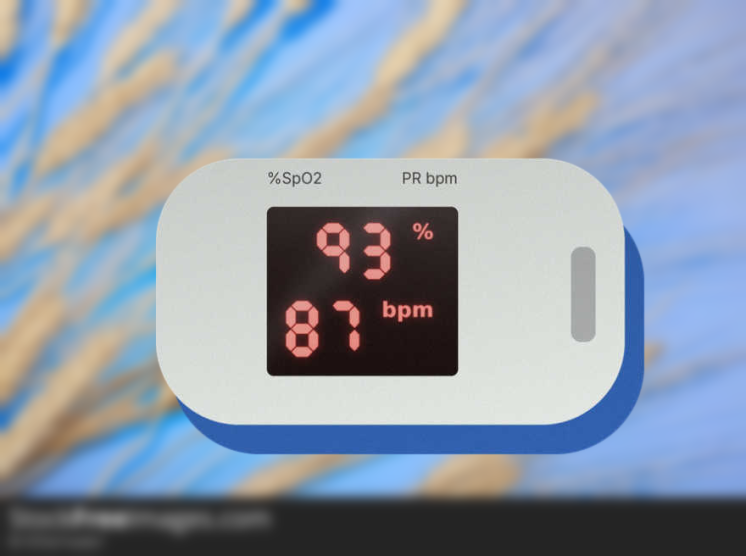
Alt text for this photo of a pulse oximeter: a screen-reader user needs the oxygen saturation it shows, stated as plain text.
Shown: 93 %
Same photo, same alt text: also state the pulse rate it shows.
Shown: 87 bpm
